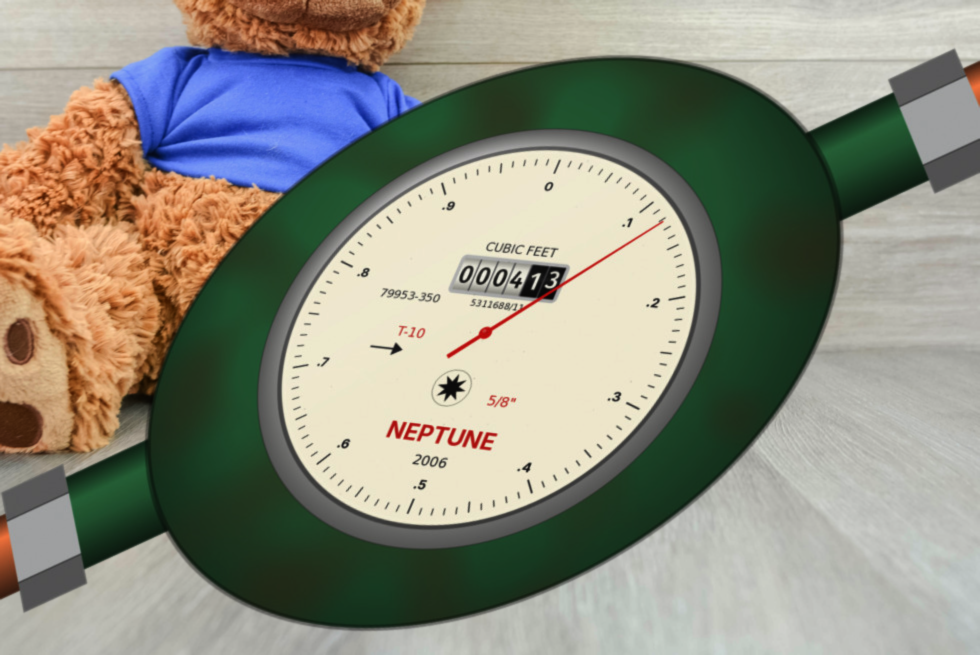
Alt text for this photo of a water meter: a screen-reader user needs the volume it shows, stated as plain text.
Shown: 413.12 ft³
